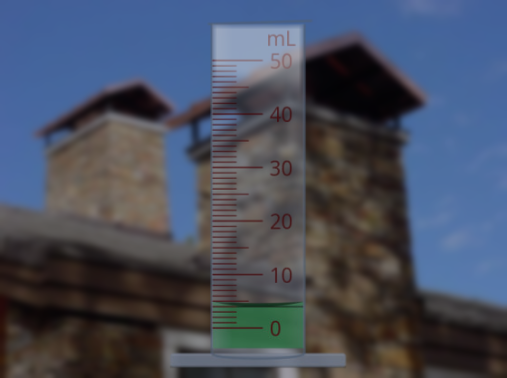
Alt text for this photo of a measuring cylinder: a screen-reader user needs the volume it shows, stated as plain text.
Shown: 4 mL
